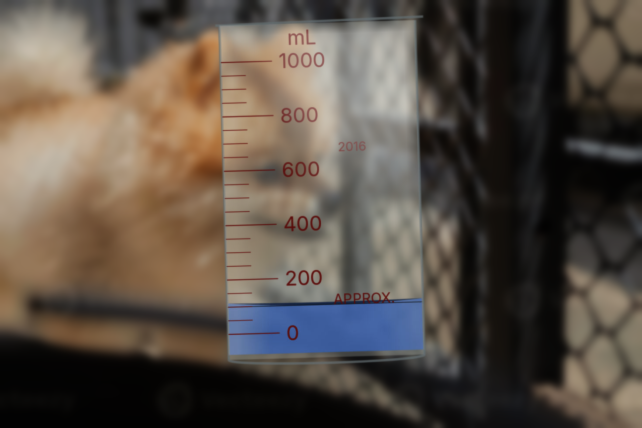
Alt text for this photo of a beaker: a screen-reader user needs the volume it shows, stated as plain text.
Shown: 100 mL
